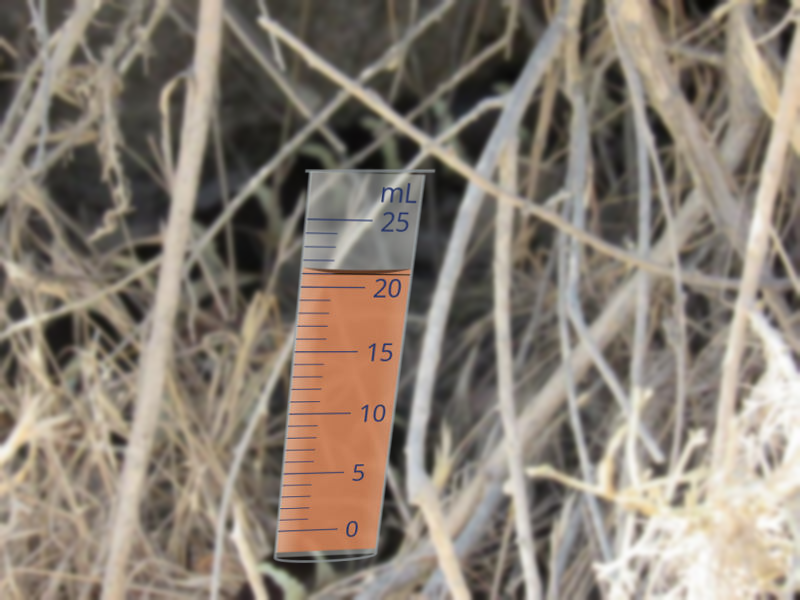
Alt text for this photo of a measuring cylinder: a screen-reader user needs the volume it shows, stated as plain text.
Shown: 21 mL
